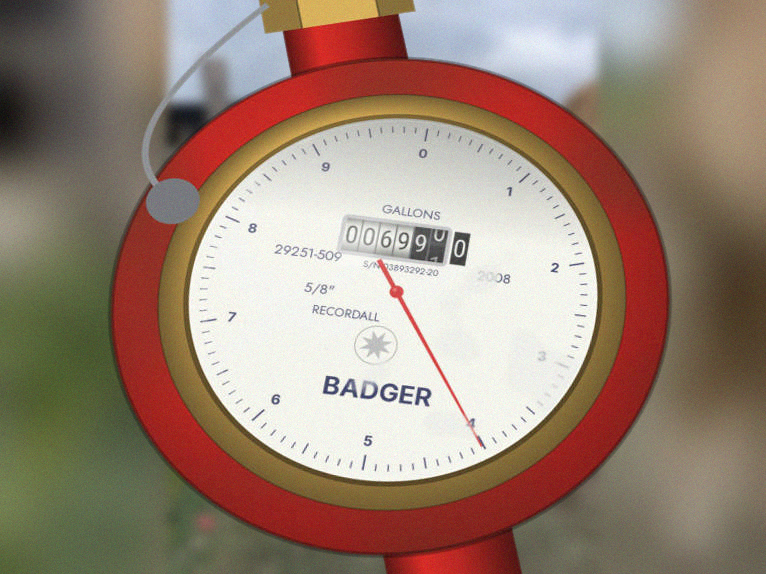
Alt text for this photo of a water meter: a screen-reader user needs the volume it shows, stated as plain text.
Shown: 69904.0 gal
